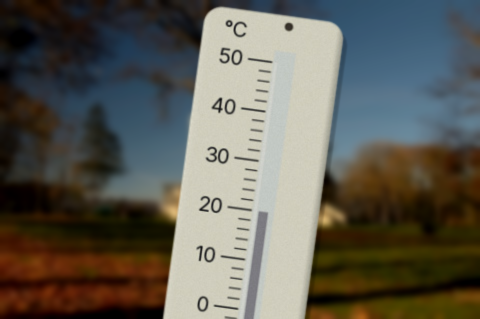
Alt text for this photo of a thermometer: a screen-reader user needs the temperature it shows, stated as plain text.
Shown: 20 °C
